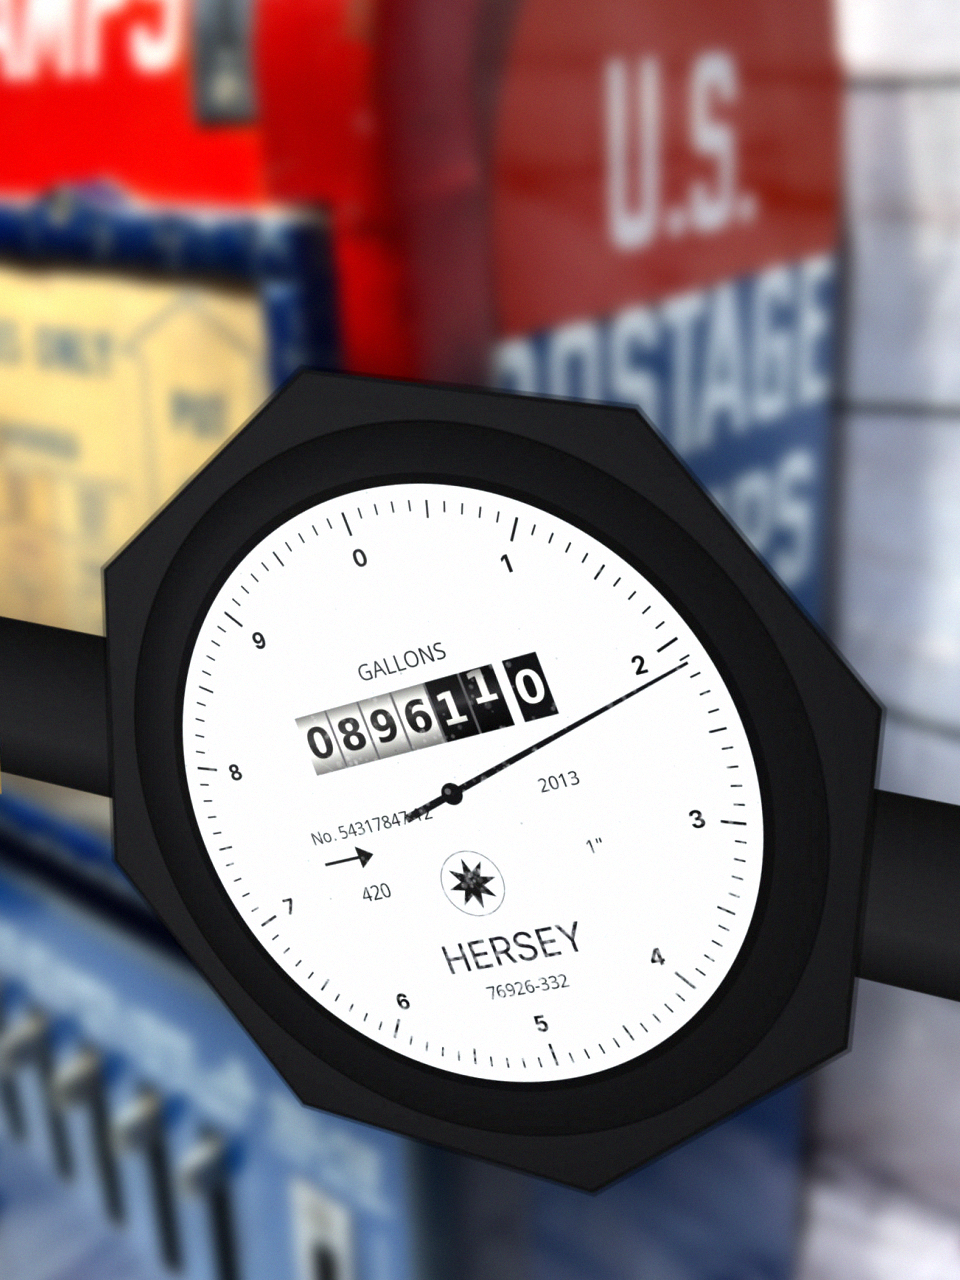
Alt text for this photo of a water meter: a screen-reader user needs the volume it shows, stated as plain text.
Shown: 896112.1 gal
